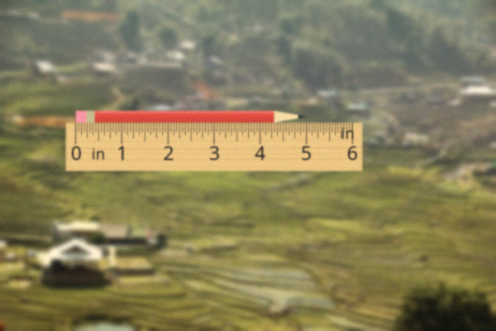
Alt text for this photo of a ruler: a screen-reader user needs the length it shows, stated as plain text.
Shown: 5 in
